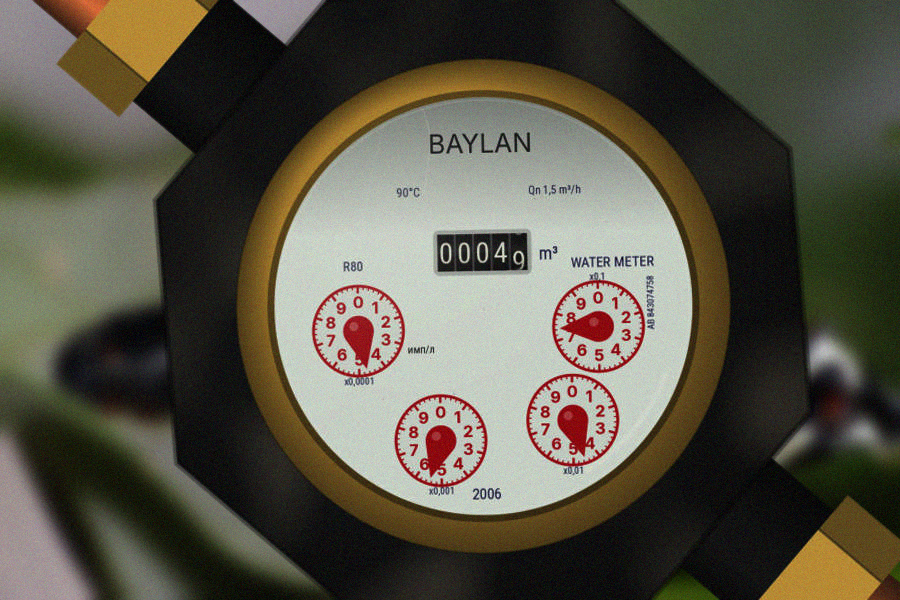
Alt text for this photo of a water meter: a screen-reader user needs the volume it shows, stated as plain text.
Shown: 48.7454 m³
